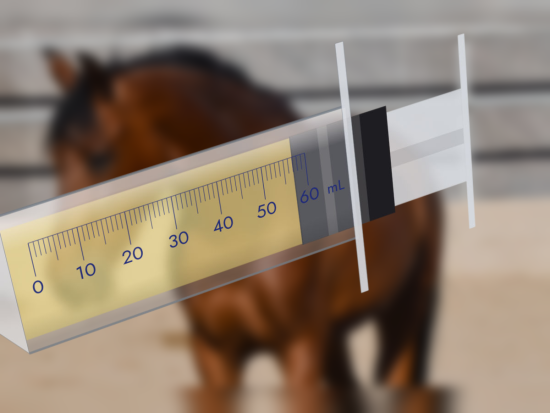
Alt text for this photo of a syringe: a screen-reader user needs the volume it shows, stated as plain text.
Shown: 57 mL
